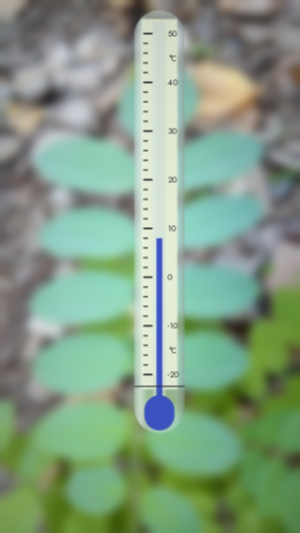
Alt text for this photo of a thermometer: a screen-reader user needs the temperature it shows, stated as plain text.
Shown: 8 °C
